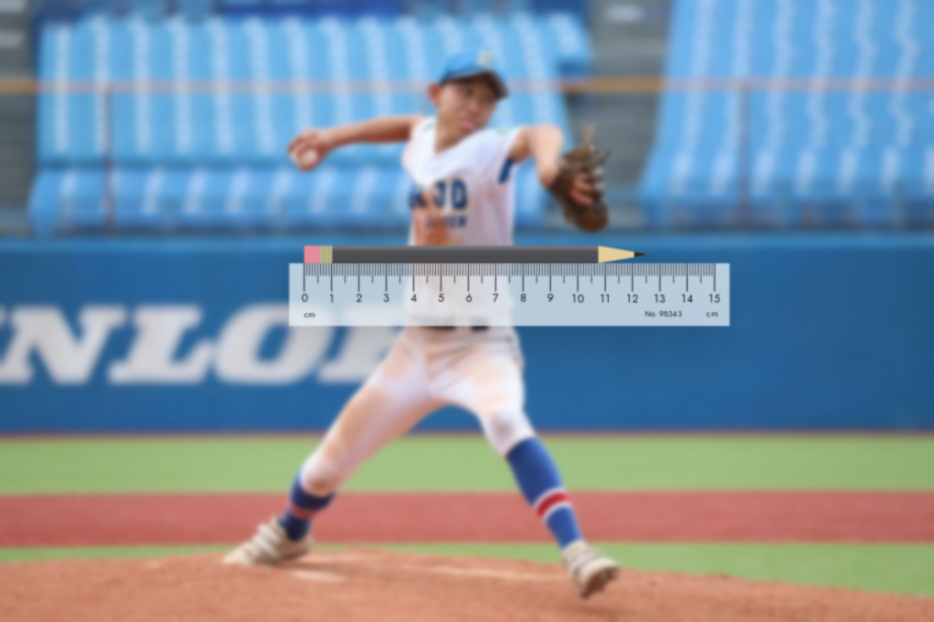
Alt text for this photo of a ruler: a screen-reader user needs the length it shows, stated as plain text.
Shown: 12.5 cm
